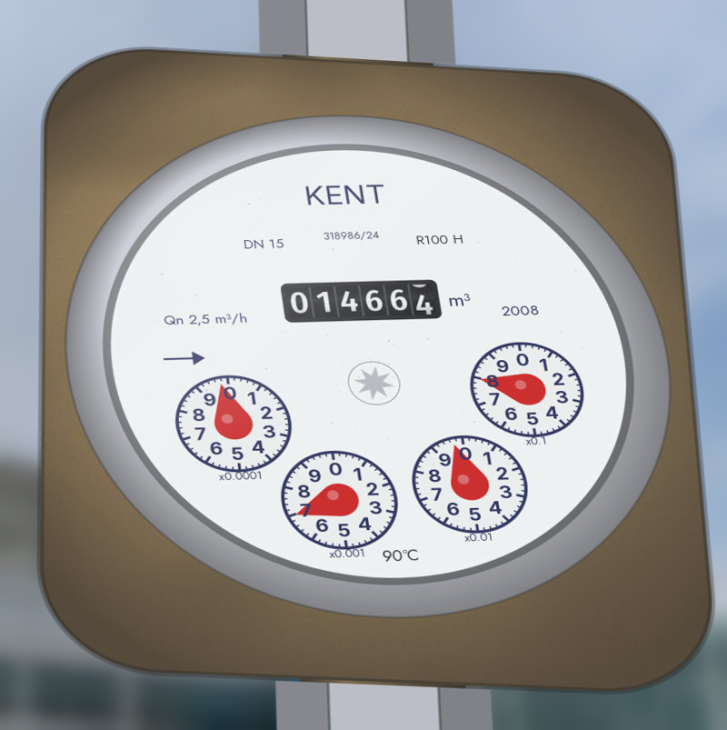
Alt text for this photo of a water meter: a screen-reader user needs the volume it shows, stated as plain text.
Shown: 14663.7969 m³
